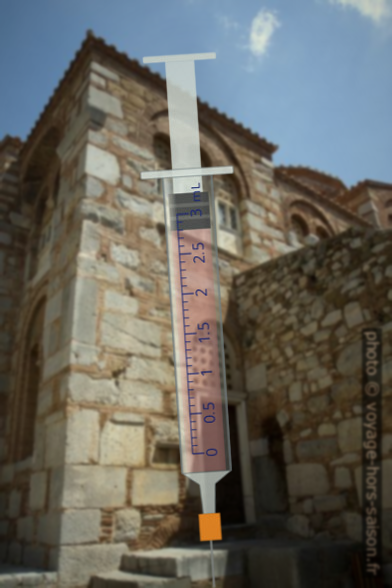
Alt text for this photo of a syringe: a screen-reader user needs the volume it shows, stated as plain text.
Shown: 2.8 mL
